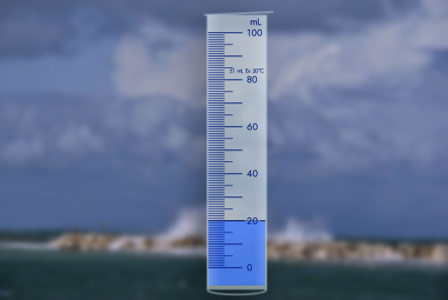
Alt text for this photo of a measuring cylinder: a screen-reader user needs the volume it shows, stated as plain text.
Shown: 20 mL
